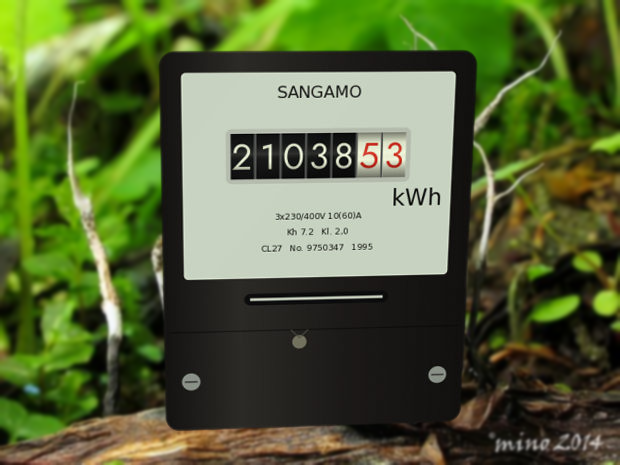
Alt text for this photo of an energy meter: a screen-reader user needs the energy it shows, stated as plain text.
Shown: 21038.53 kWh
